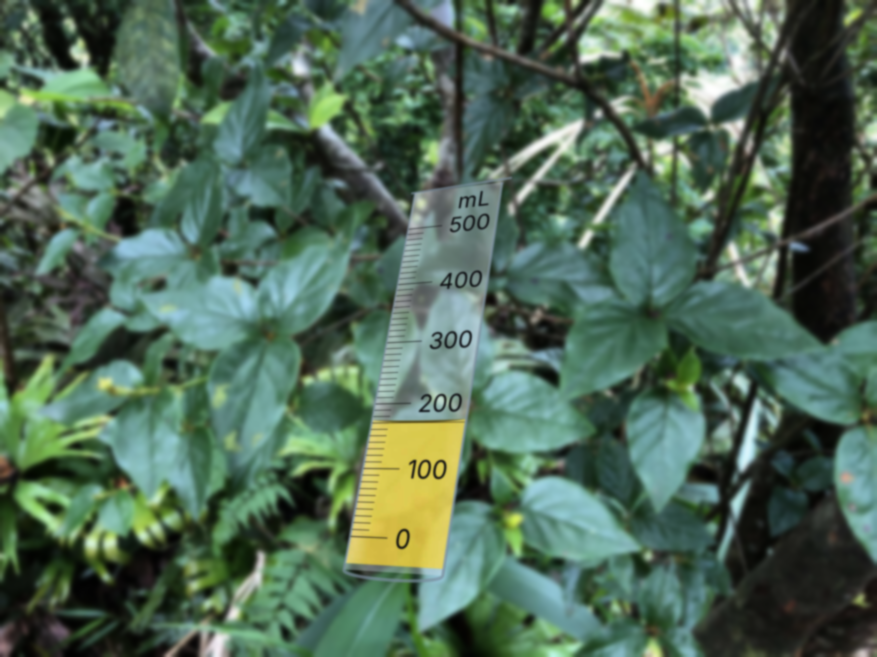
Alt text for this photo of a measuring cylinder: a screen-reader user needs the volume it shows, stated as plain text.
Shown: 170 mL
